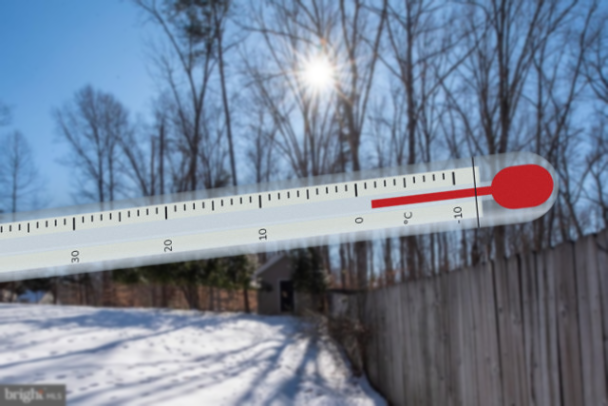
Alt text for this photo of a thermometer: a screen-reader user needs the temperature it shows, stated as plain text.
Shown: -1.5 °C
